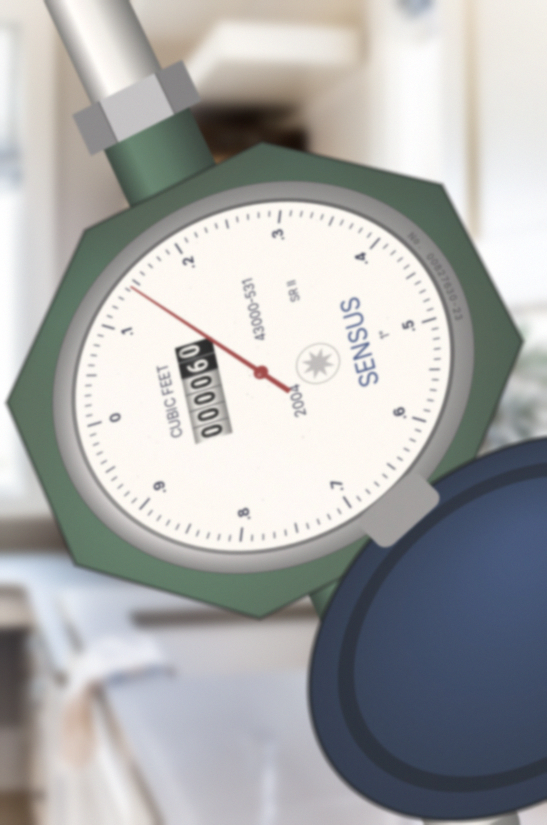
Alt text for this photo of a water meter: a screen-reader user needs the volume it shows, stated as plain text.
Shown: 60.14 ft³
